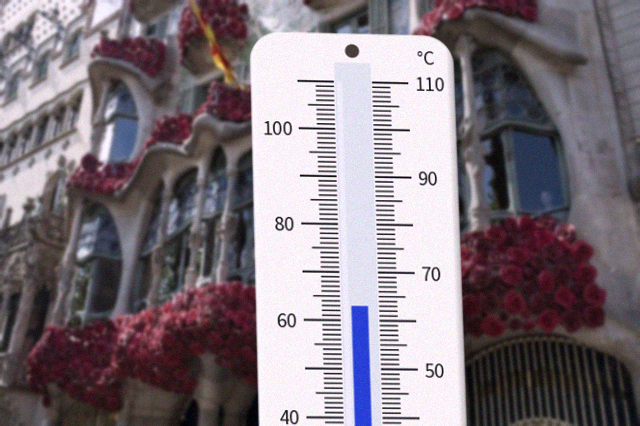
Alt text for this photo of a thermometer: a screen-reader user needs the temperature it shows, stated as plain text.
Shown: 63 °C
